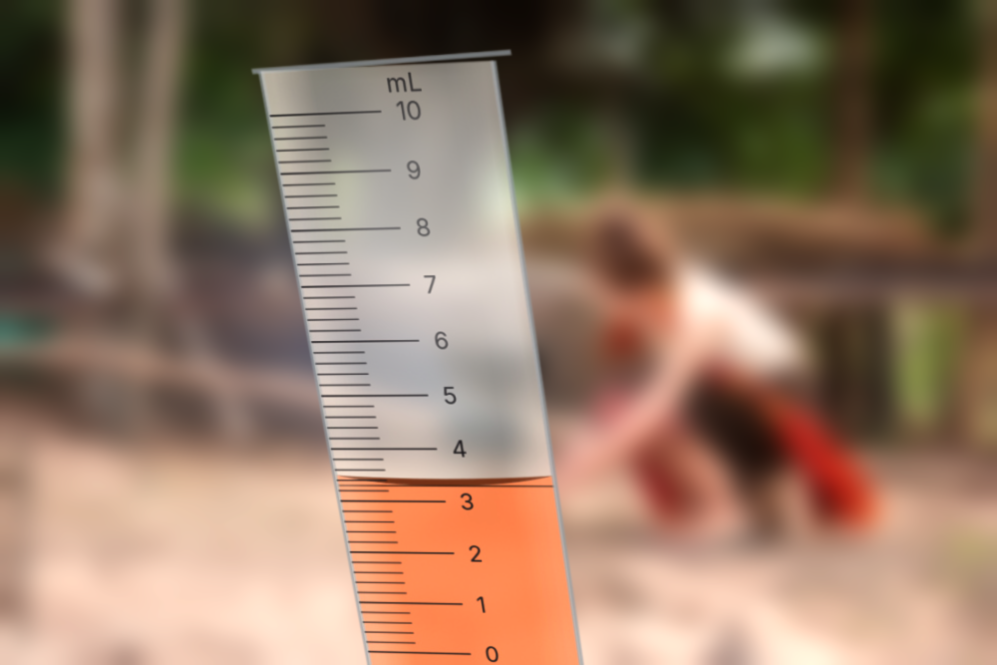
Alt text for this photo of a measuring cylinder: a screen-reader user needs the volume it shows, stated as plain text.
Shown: 3.3 mL
